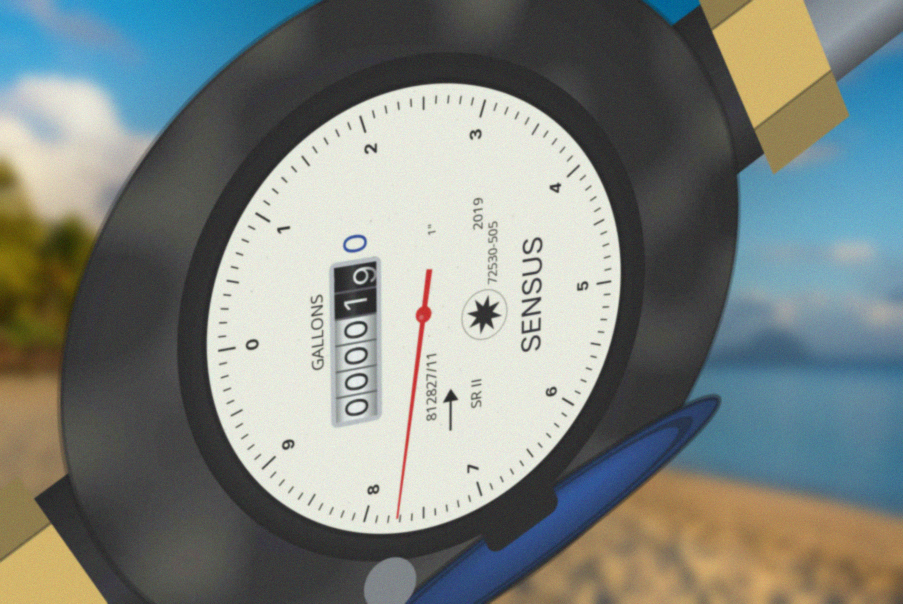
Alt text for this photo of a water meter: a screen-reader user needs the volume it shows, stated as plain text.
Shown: 187.7 gal
